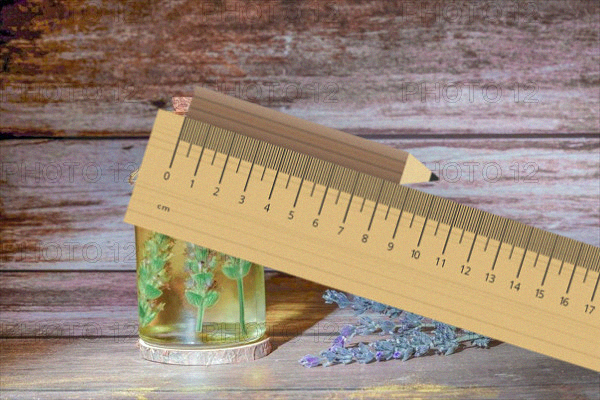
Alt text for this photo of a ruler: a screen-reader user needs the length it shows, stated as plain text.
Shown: 10 cm
